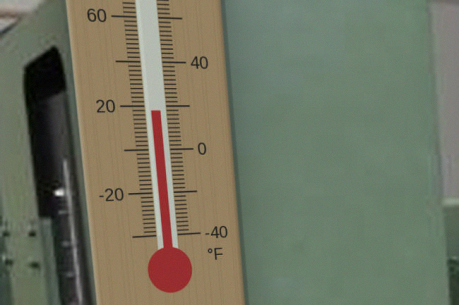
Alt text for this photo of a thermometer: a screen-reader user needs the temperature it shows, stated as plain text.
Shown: 18 °F
